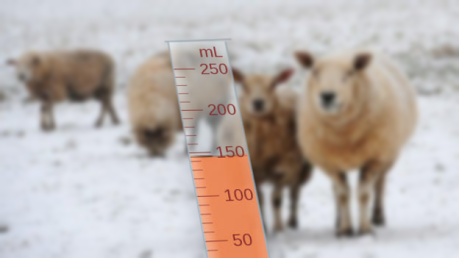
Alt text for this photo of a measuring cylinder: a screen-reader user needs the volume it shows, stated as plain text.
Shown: 145 mL
